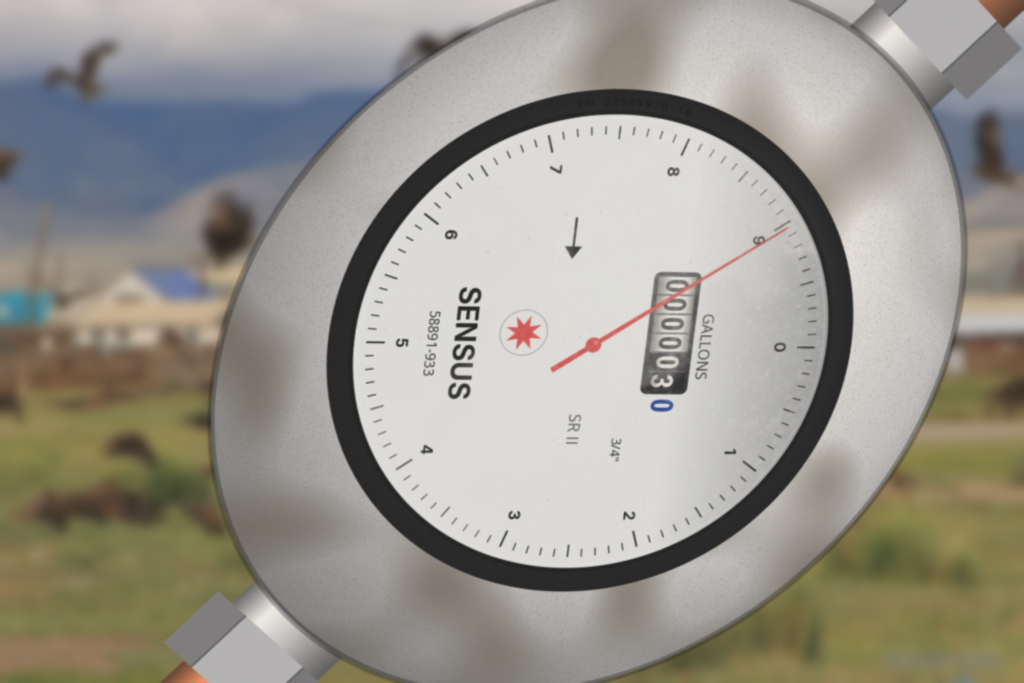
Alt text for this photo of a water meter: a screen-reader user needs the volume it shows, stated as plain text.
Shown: 29.0 gal
